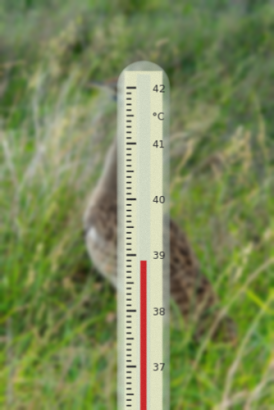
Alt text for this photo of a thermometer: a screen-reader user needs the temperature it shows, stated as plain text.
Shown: 38.9 °C
